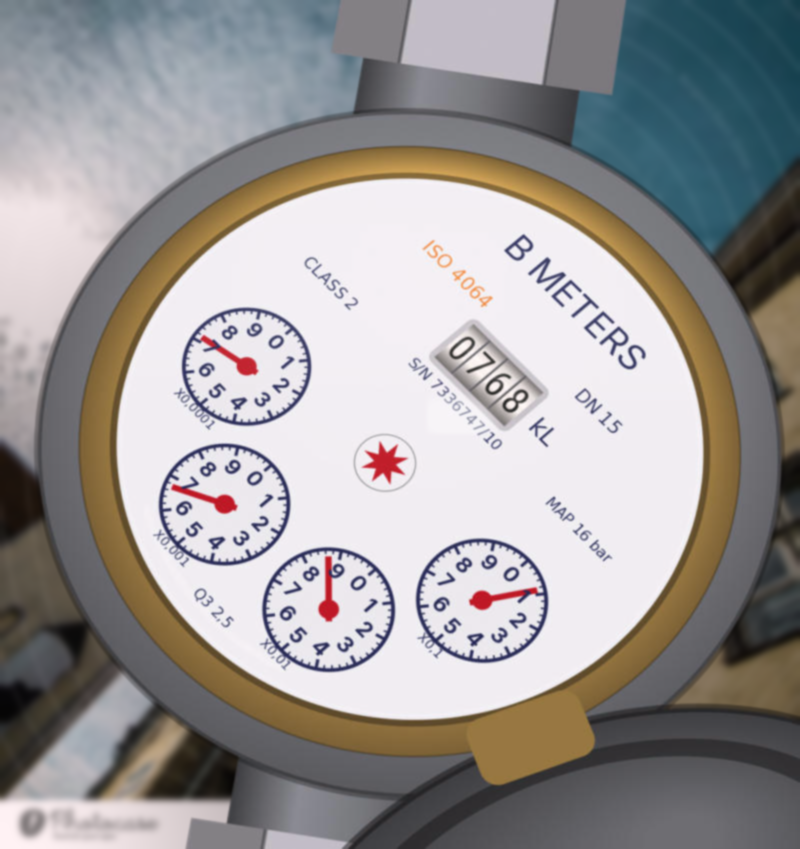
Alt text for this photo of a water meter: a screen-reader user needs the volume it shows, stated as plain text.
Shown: 768.0867 kL
